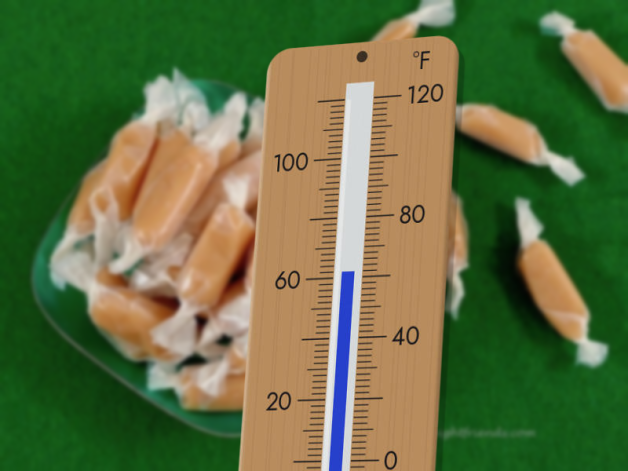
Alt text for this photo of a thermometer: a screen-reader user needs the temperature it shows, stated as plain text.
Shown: 62 °F
